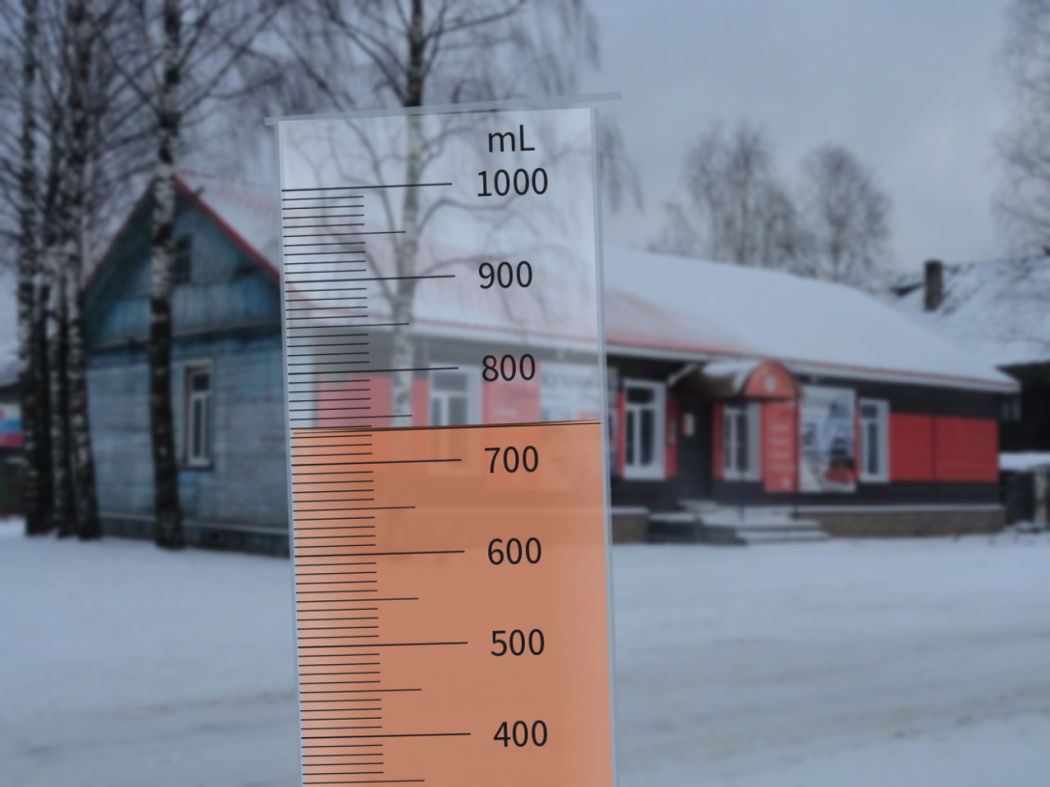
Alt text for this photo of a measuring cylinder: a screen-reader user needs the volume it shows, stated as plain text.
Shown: 735 mL
